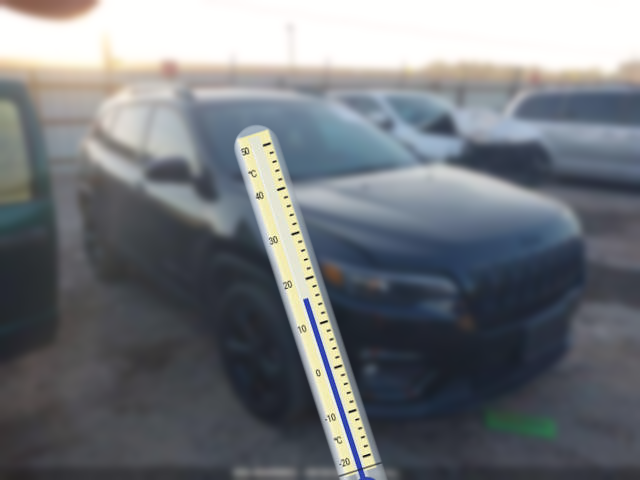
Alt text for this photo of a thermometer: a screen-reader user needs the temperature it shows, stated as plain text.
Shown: 16 °C
